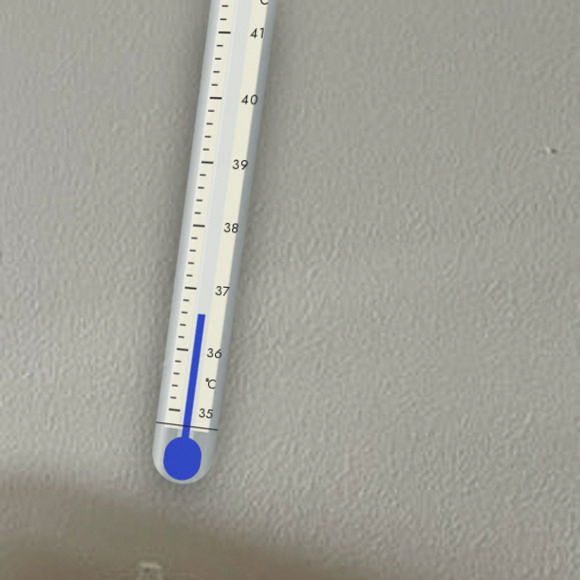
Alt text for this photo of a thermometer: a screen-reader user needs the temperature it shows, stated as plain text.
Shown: 36.6 °C
